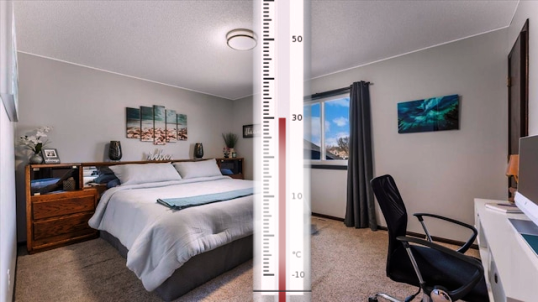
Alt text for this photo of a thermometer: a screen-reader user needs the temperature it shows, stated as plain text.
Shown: 30 °C
